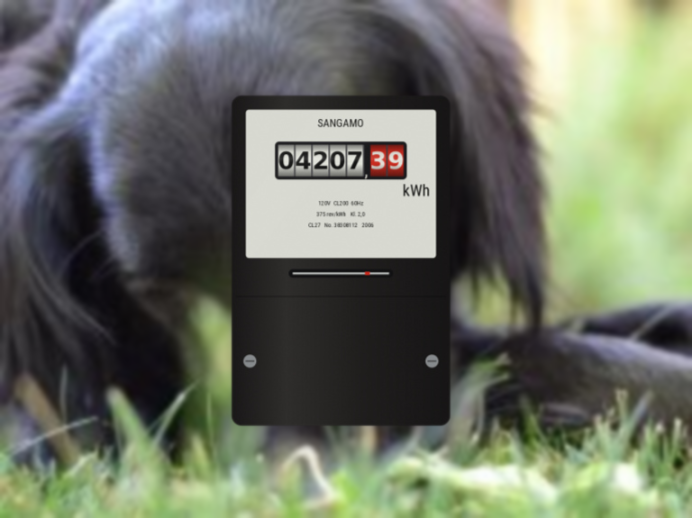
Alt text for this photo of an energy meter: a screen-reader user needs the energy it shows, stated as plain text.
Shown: 4207.39 kWh
